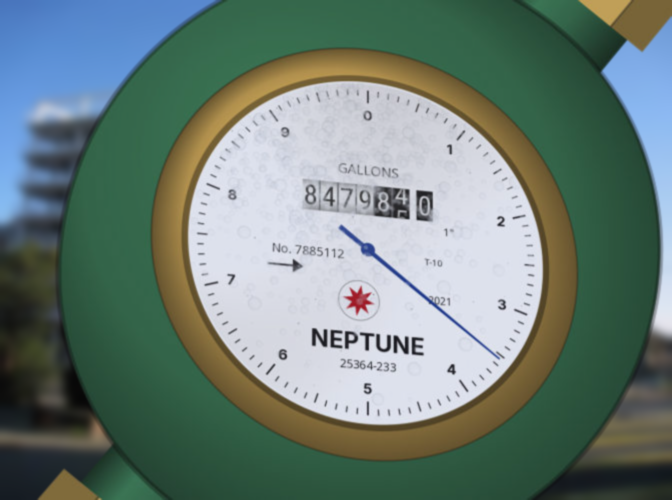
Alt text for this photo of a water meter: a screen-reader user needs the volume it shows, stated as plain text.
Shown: 8479843.5 gal
